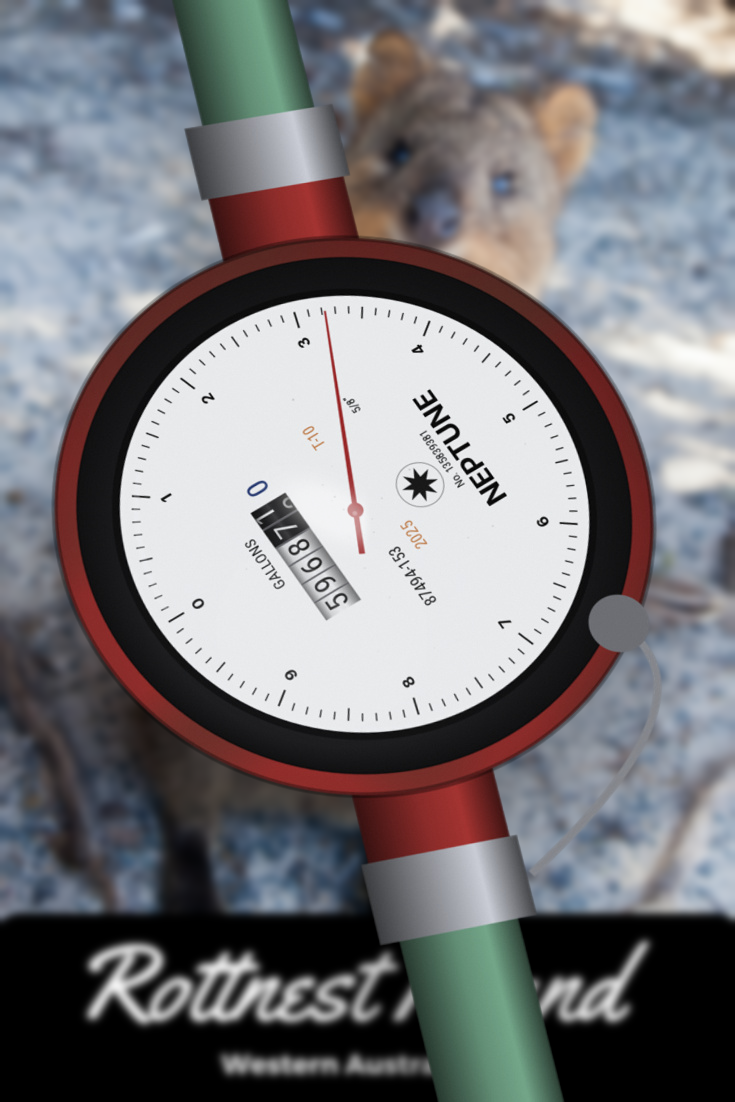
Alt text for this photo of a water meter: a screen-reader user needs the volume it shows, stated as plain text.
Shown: 5968713.2 gal
